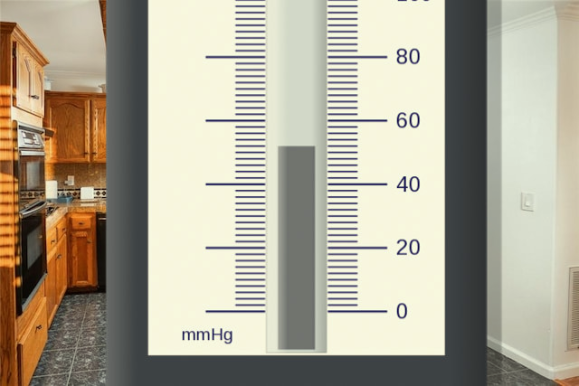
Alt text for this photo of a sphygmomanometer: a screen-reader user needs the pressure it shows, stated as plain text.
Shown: 52 mmHg
